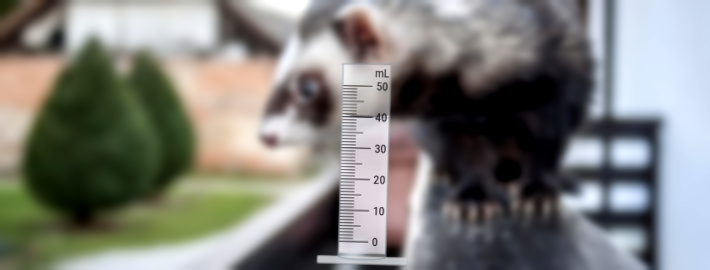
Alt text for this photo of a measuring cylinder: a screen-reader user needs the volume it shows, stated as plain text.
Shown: 40 mL
